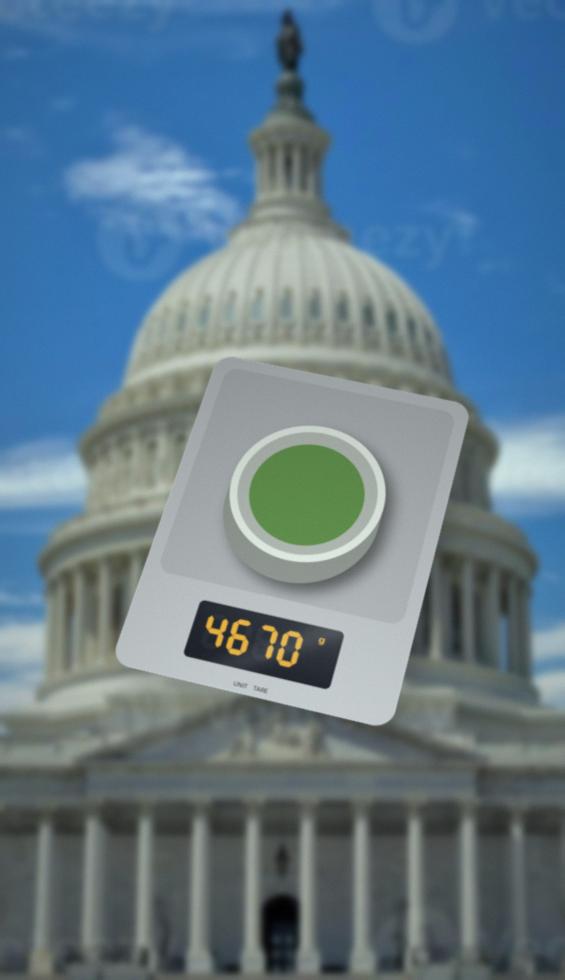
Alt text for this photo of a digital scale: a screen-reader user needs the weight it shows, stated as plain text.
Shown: 4670 g
